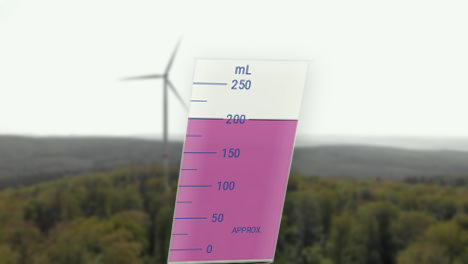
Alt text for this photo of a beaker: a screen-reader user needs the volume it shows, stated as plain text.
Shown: 200 mL
